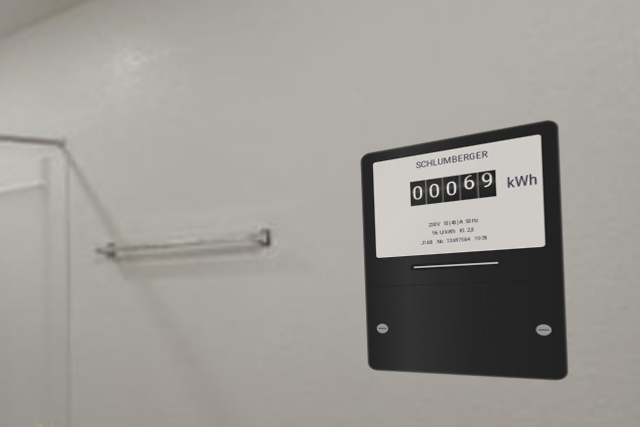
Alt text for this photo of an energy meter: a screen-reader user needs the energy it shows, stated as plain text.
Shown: 69 kWh
